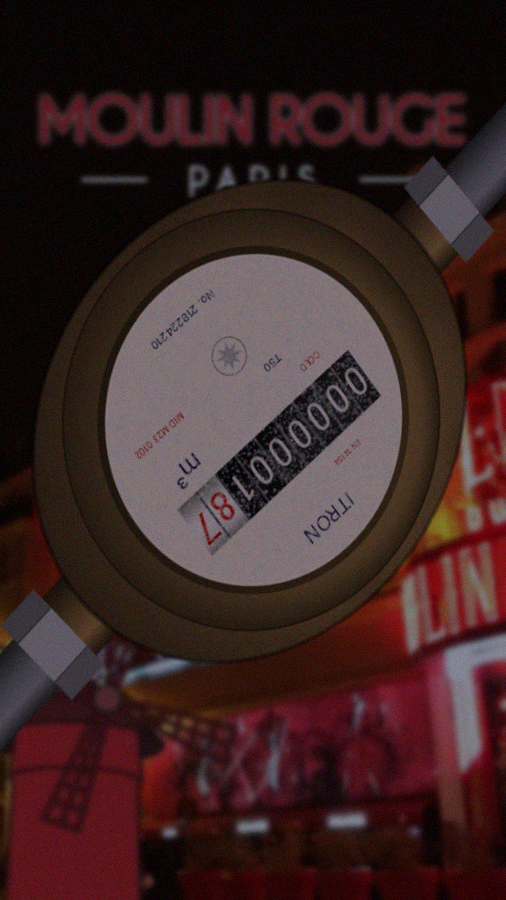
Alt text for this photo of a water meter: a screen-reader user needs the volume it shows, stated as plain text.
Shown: 1.87 m³
